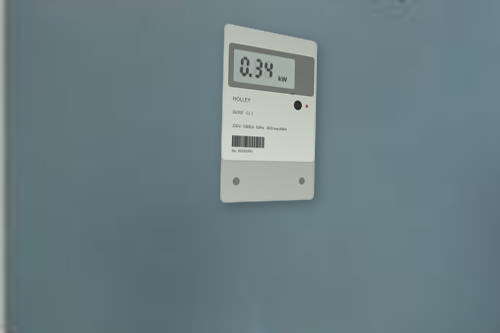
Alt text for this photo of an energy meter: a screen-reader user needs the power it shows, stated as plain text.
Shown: 0.34 kW
